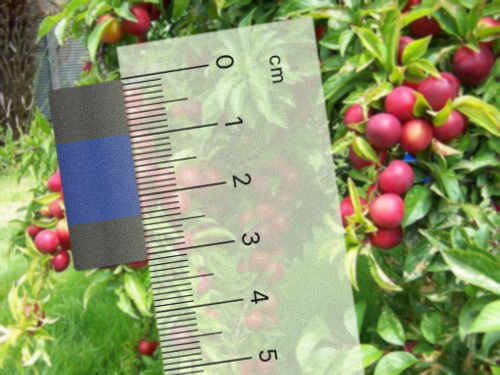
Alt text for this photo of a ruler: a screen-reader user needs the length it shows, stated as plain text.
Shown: 3.1 cm
